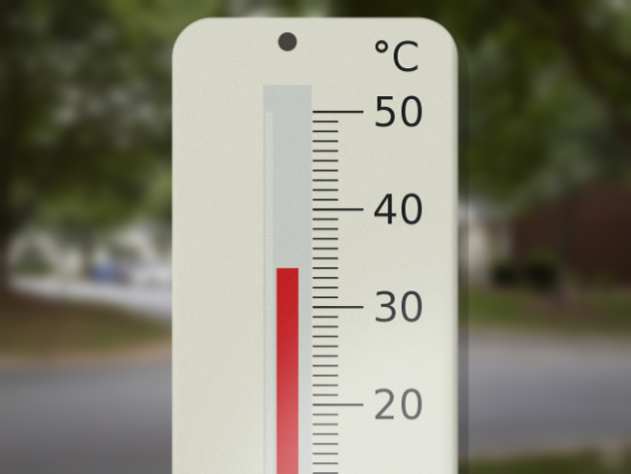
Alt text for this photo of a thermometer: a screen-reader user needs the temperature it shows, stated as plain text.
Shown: 34 °C
